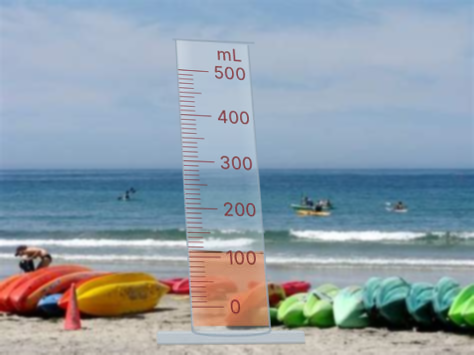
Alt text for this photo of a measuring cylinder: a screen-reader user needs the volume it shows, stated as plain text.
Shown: 110 mL
